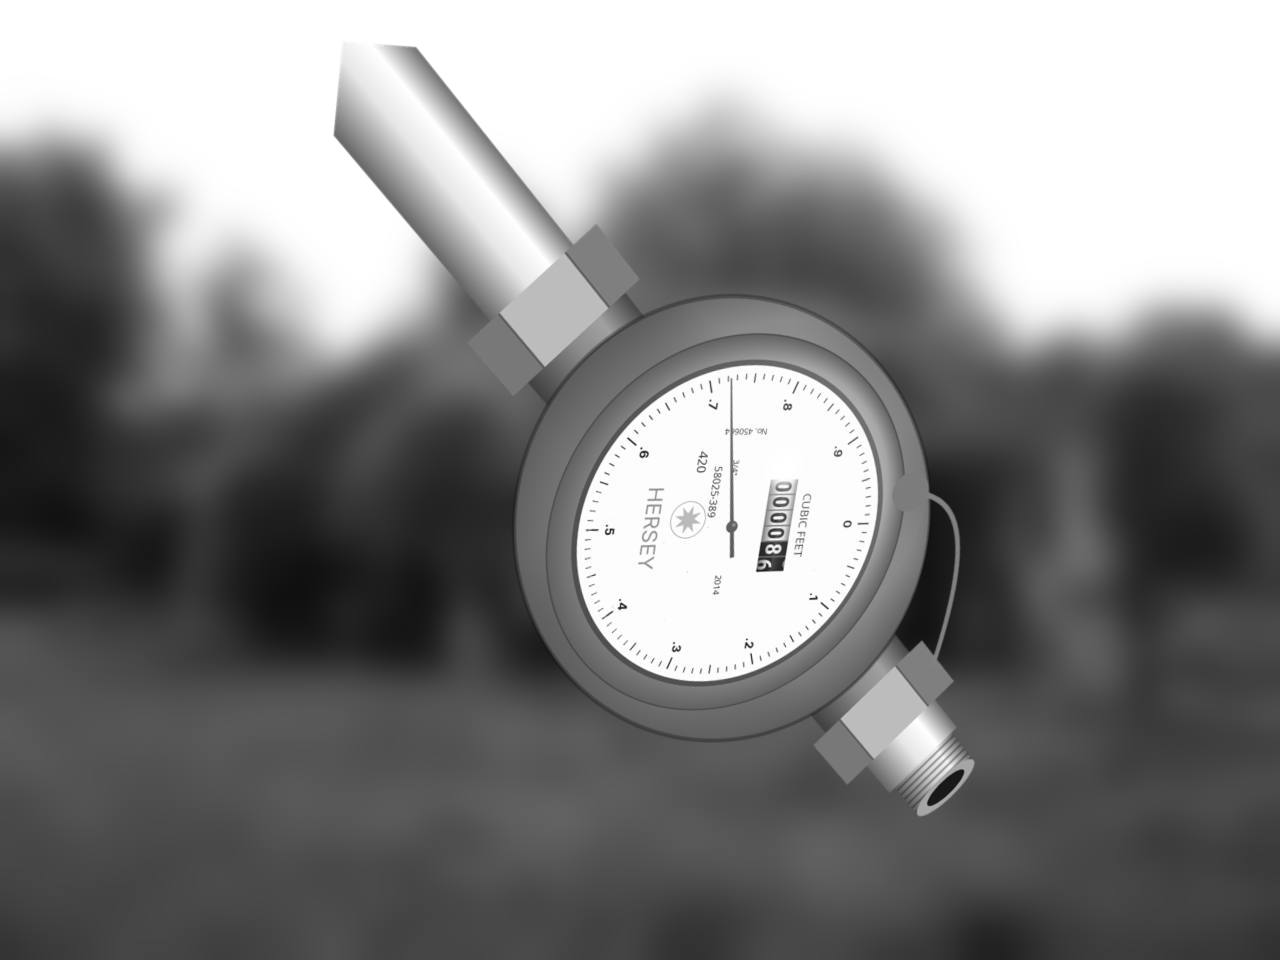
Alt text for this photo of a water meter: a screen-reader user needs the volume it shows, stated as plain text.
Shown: 85.72 ft³
